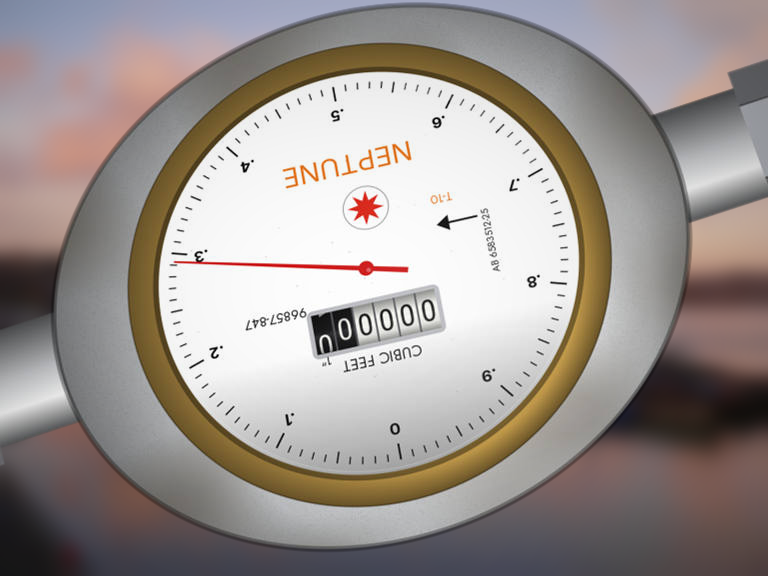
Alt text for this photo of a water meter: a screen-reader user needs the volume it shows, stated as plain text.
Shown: 0.29 ft³
